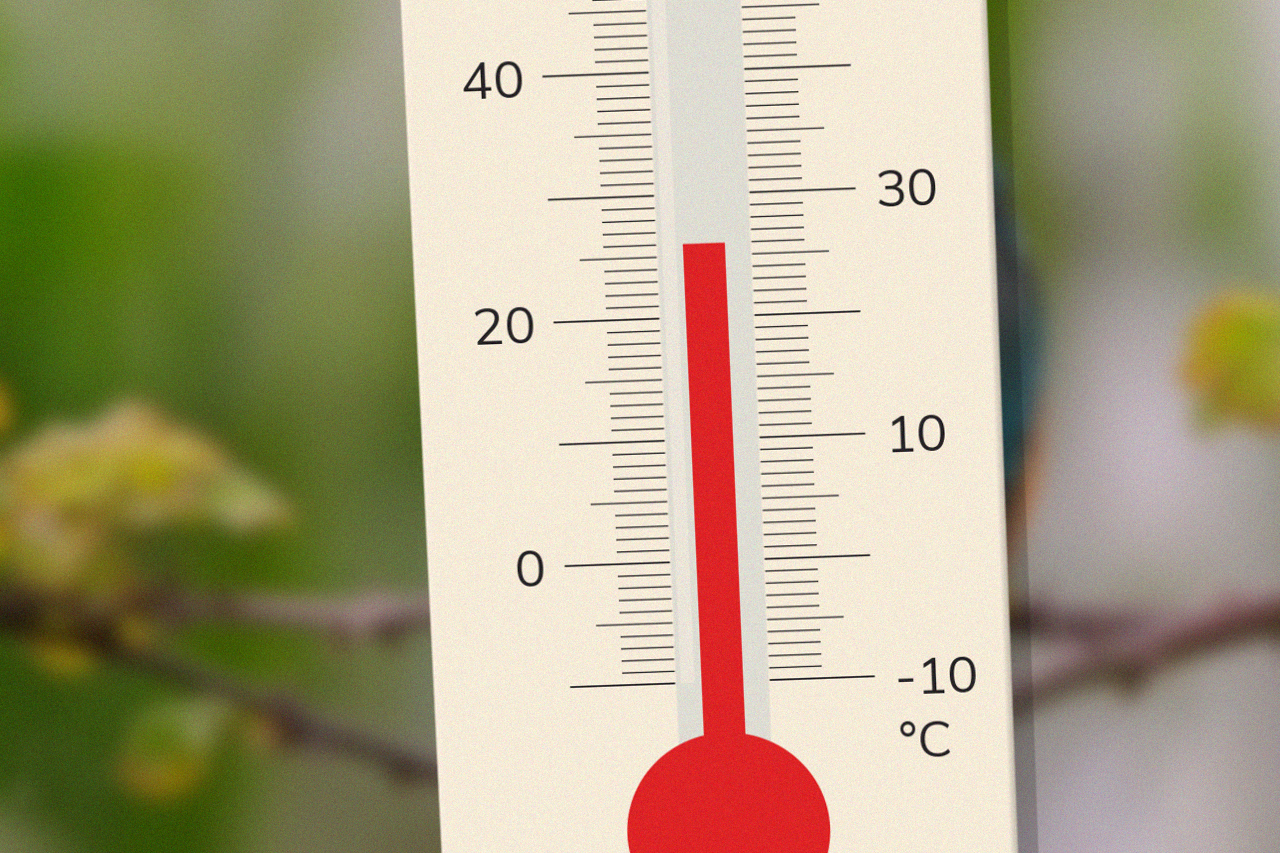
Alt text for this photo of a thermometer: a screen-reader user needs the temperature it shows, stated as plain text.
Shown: 26 °C
